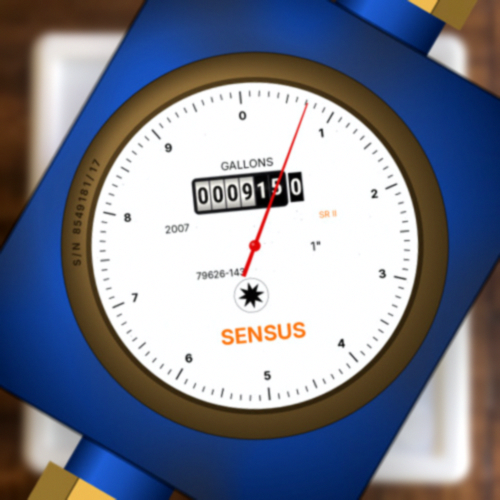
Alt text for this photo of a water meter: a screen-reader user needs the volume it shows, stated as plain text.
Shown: 9150.7 gal
